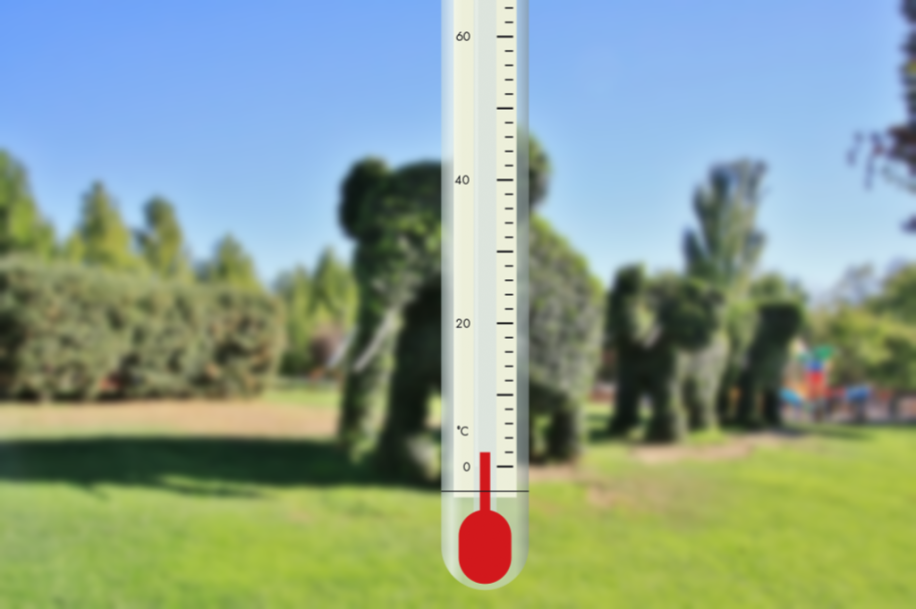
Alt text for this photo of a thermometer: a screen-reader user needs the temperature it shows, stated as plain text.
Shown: 2 °C
